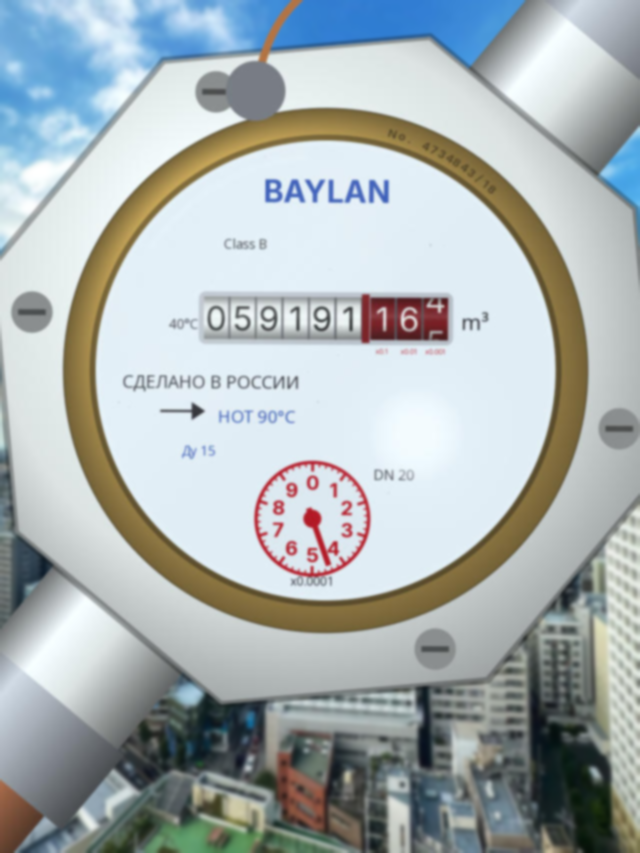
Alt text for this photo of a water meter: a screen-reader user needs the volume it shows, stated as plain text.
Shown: 59191.1644 m³
